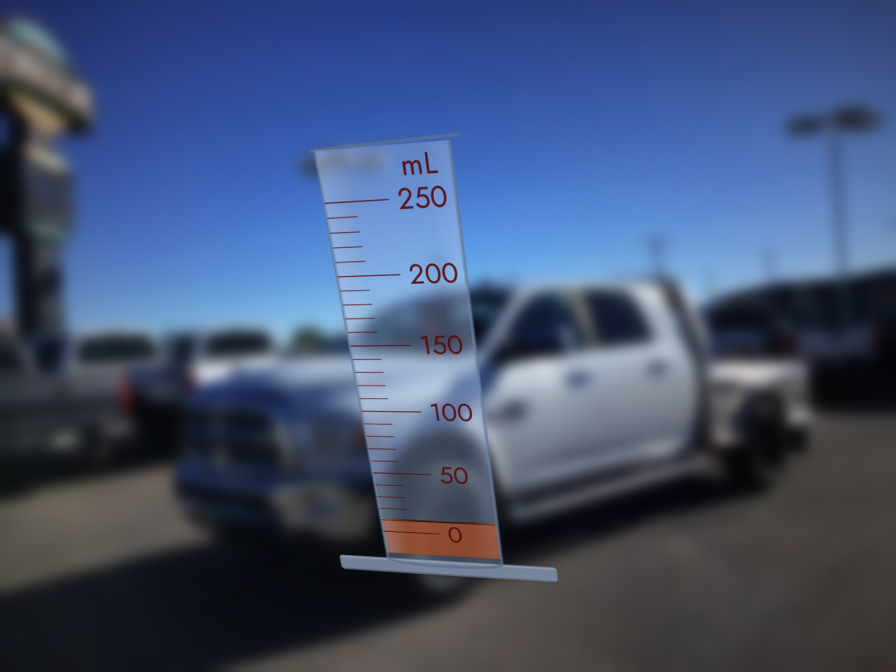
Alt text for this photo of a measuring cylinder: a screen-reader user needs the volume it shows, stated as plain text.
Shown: 10 mL
